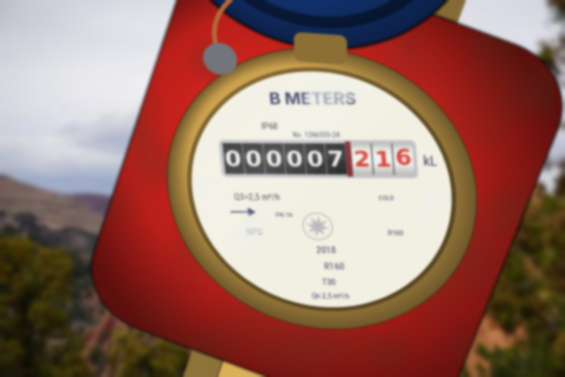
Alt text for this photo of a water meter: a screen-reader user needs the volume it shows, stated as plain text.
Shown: 7.216 kL
